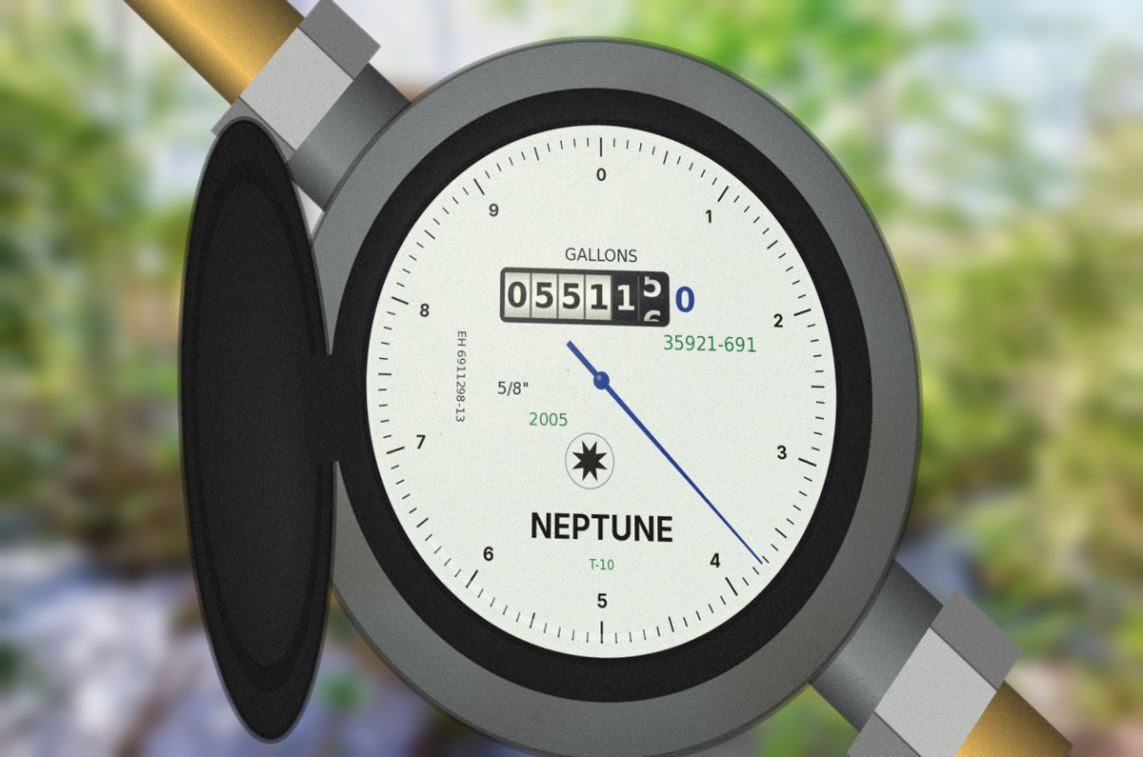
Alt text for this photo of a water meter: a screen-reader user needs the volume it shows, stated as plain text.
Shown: 551153.7 gal
